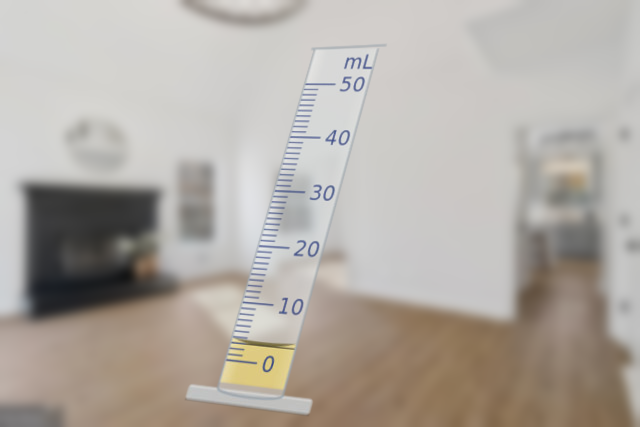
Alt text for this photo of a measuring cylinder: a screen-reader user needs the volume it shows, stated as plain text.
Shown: 3 mL
